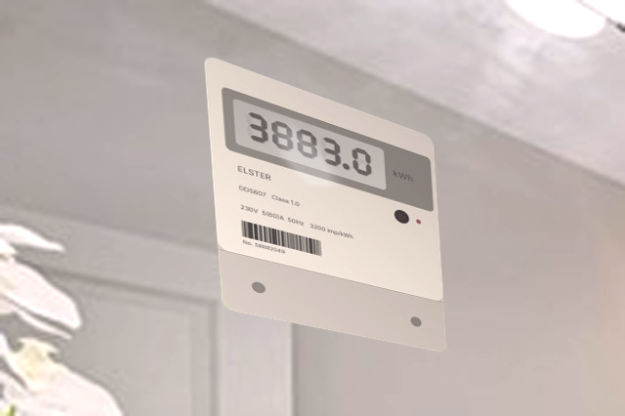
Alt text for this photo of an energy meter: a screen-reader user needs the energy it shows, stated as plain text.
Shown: 3883.0 kWh
